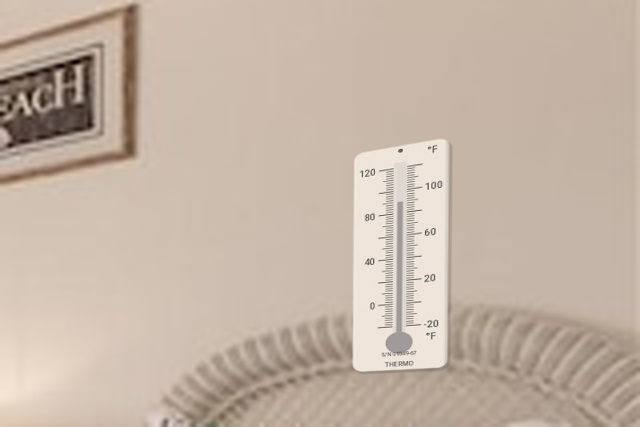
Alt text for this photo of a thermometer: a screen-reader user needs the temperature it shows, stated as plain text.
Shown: 90 °F
